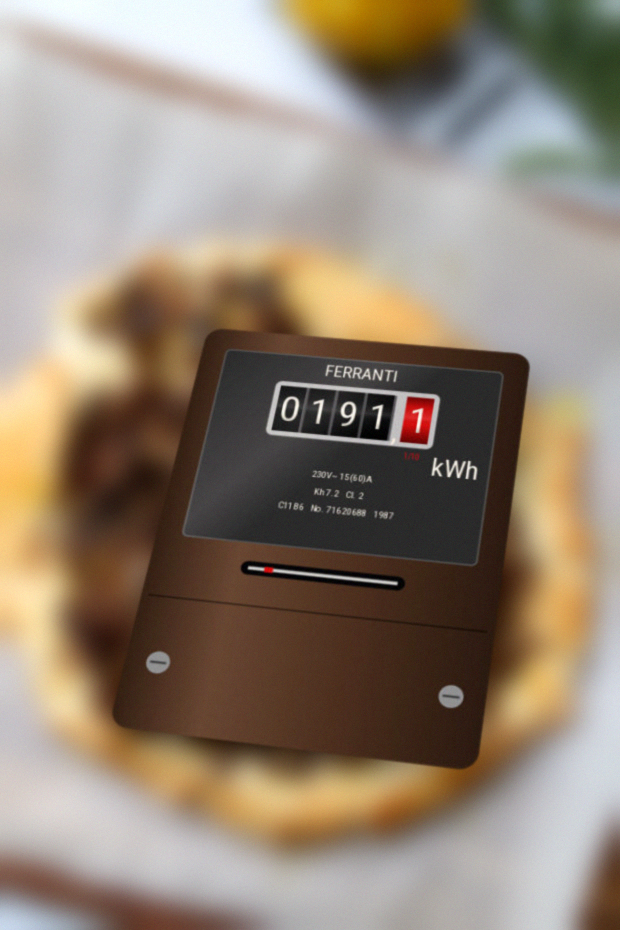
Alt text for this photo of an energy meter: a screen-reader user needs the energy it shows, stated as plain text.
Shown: 191.1 kWh
